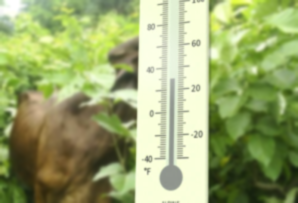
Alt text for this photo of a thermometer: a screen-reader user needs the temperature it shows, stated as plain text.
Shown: 30 °F
